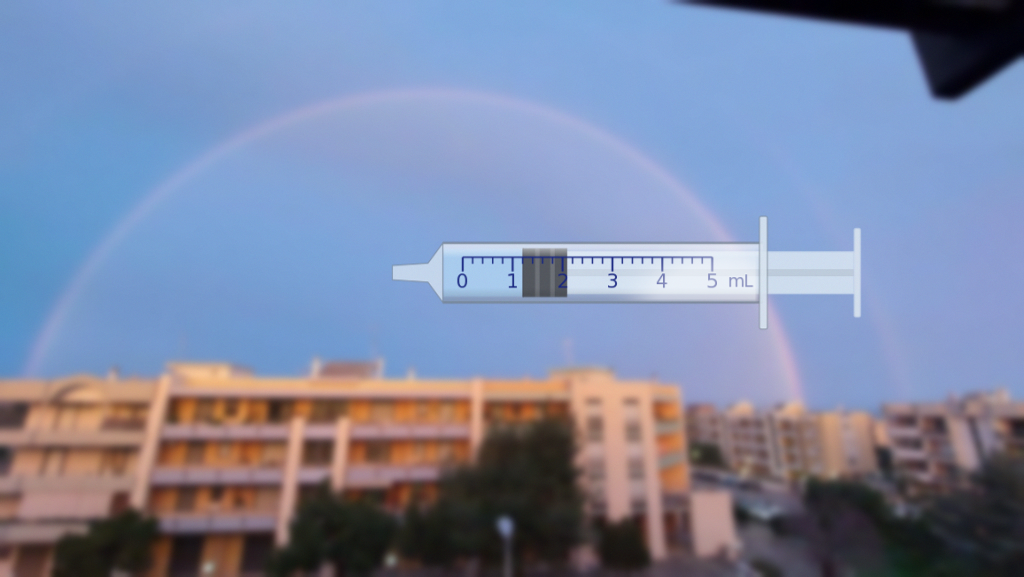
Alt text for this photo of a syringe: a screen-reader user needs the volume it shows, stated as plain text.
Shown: 1.2 mL
